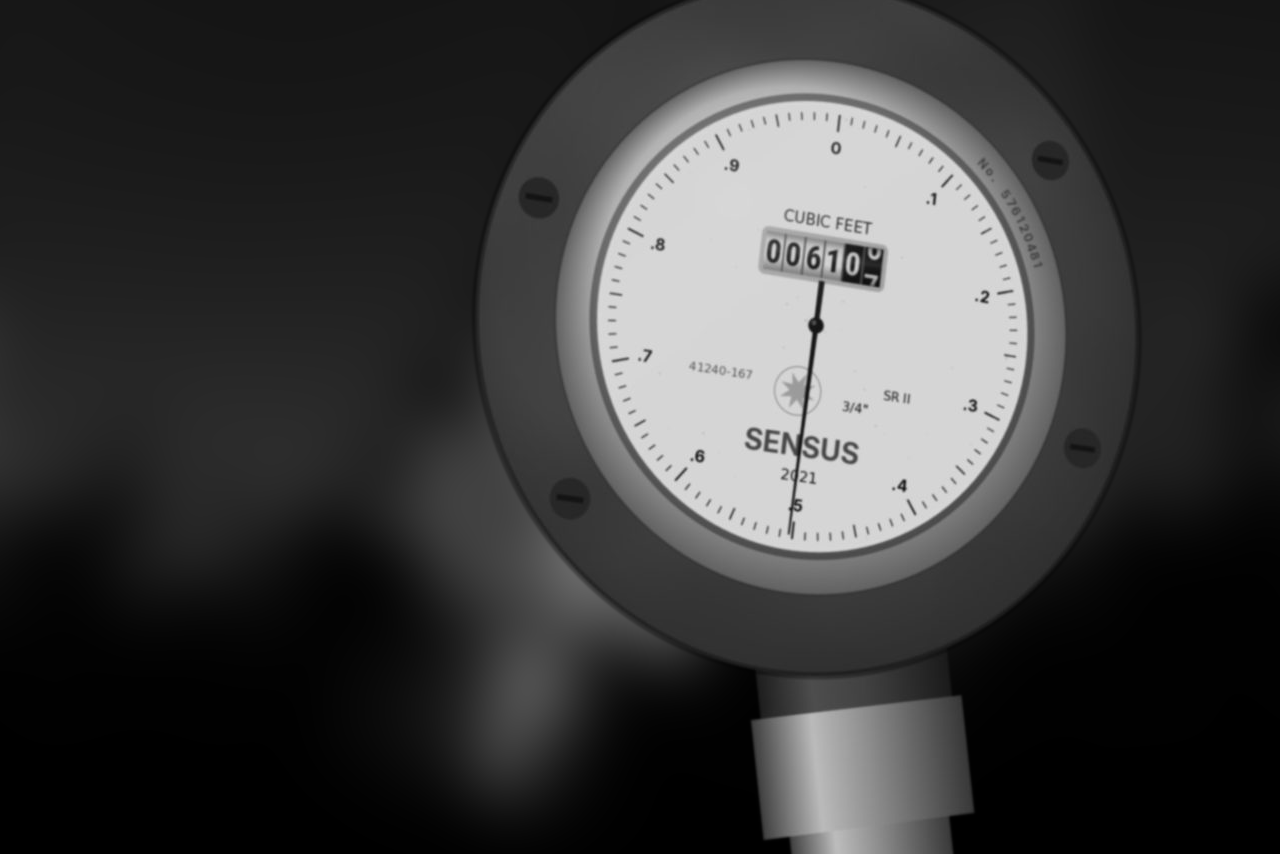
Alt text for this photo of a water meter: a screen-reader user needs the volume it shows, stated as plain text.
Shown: 6106.50 ft³
